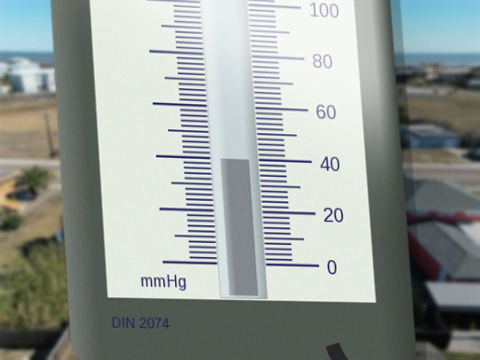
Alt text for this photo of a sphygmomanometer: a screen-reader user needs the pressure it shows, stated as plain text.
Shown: 40 mmHg
